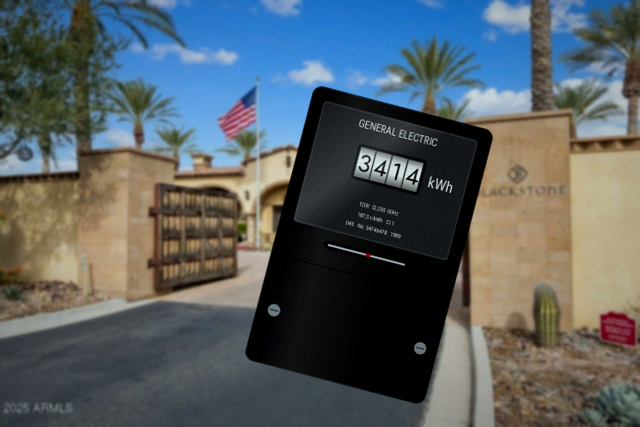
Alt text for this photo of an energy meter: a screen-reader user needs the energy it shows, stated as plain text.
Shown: 3414 kWh
